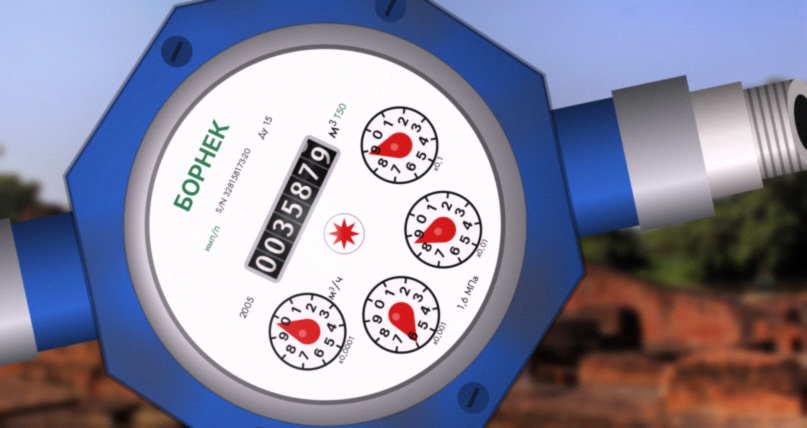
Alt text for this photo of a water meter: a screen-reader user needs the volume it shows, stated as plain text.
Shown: 35878.8859 m³
